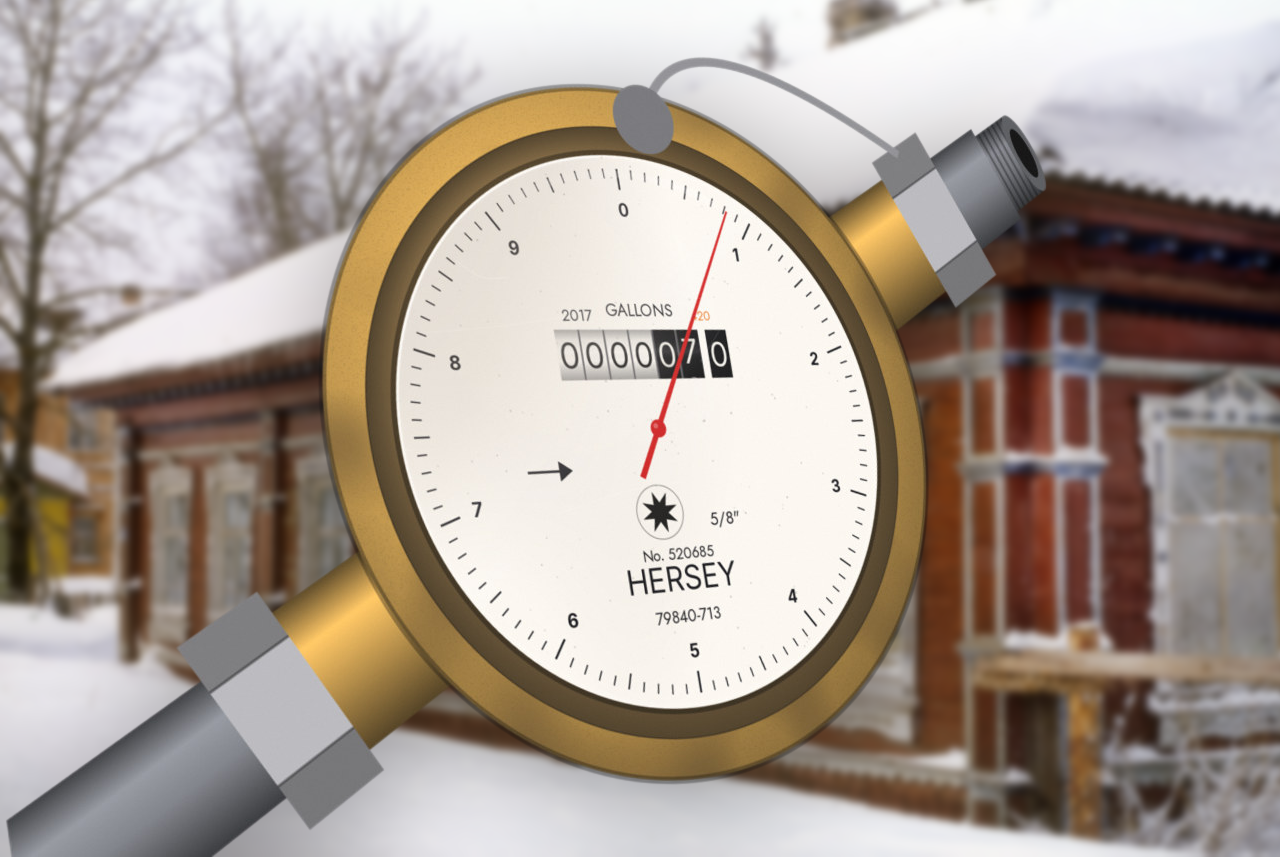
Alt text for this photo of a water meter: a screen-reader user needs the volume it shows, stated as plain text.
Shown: 70.8 gal
